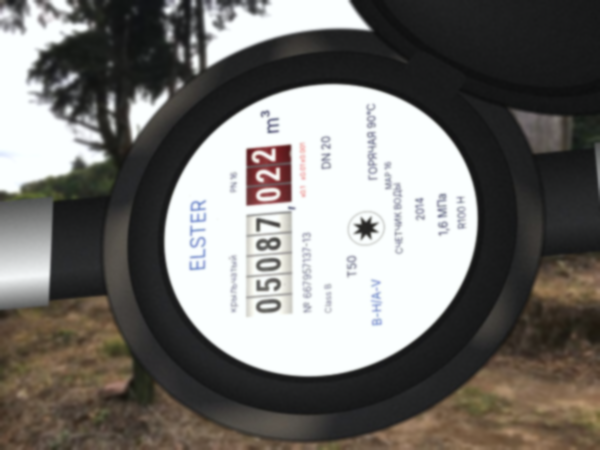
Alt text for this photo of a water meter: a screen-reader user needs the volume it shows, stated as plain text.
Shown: 5087.022 m³
